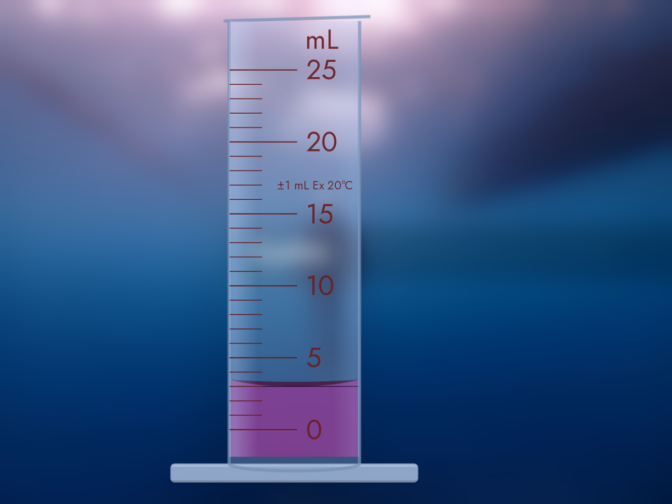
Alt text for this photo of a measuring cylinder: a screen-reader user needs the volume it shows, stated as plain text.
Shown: 3 mL
